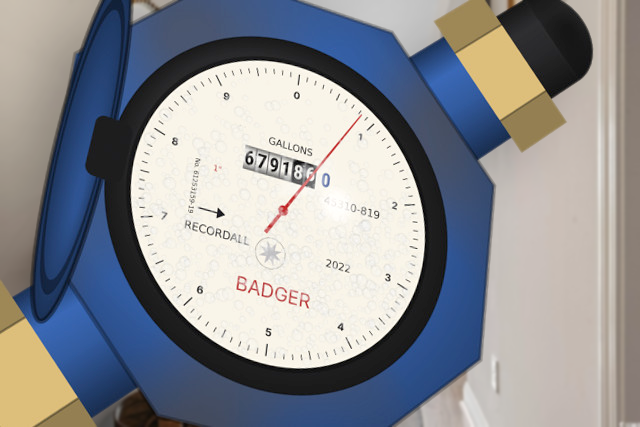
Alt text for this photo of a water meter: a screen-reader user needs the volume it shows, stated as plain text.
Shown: 6791860.8 gal
